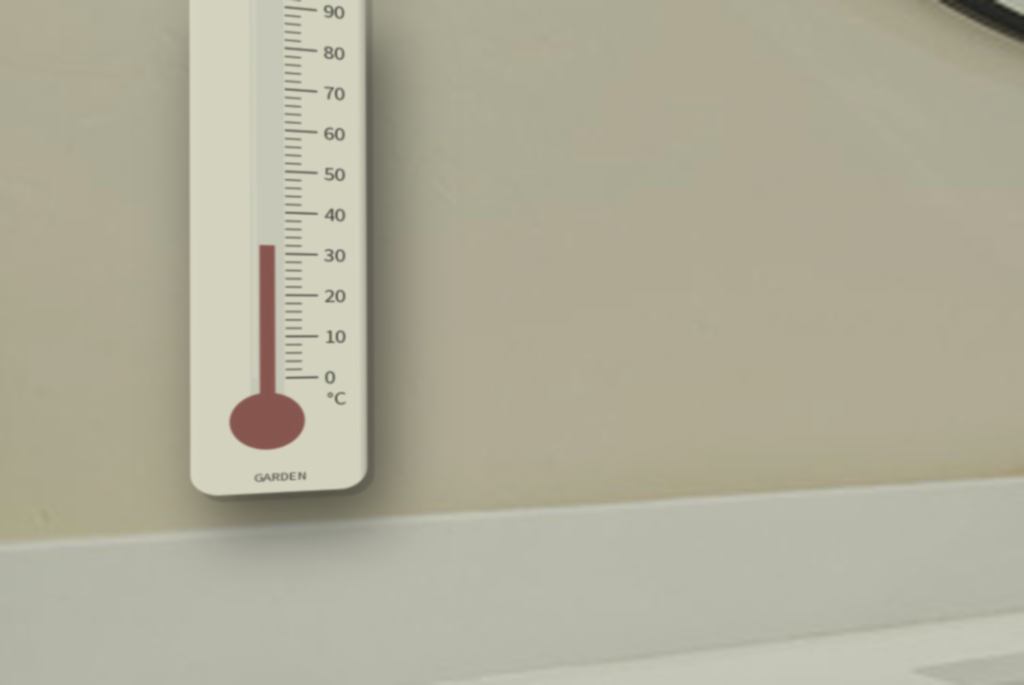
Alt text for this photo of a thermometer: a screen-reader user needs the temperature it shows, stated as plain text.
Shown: 32 °C
